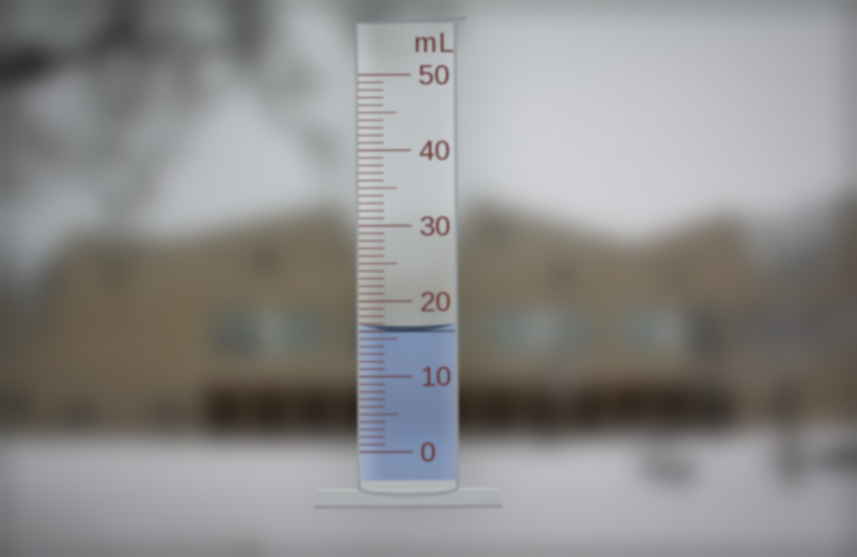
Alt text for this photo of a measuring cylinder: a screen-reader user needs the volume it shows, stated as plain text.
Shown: 16 mL
